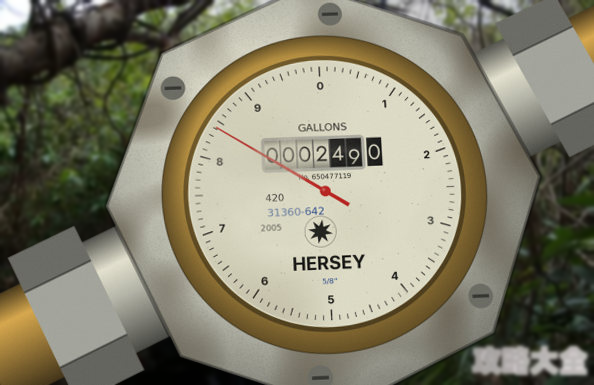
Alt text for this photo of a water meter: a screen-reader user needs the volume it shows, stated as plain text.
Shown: 2488.4 gal
